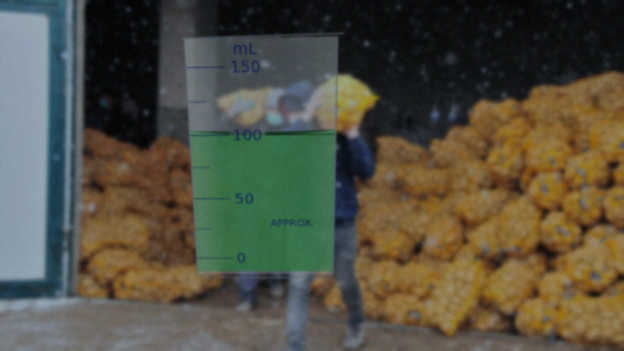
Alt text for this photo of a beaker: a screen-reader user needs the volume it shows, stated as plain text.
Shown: 100 mL
